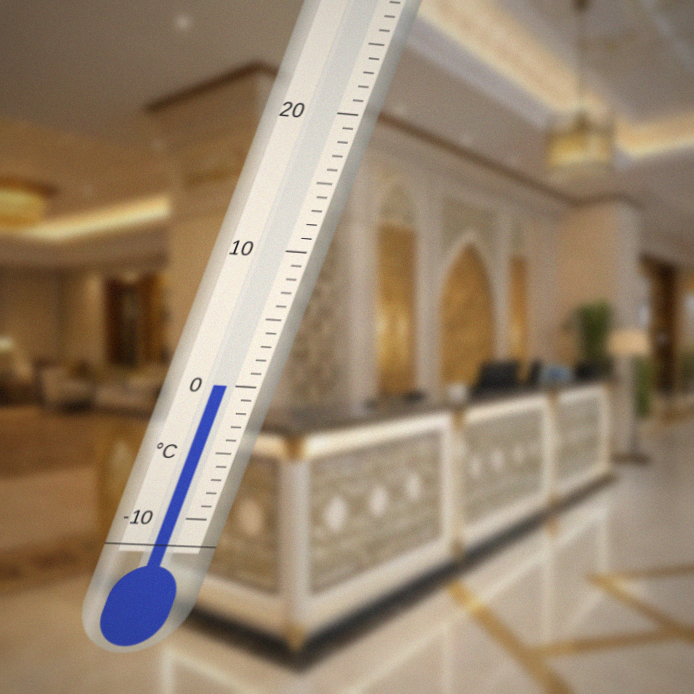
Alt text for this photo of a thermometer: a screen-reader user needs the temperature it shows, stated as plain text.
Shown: 0 °C
